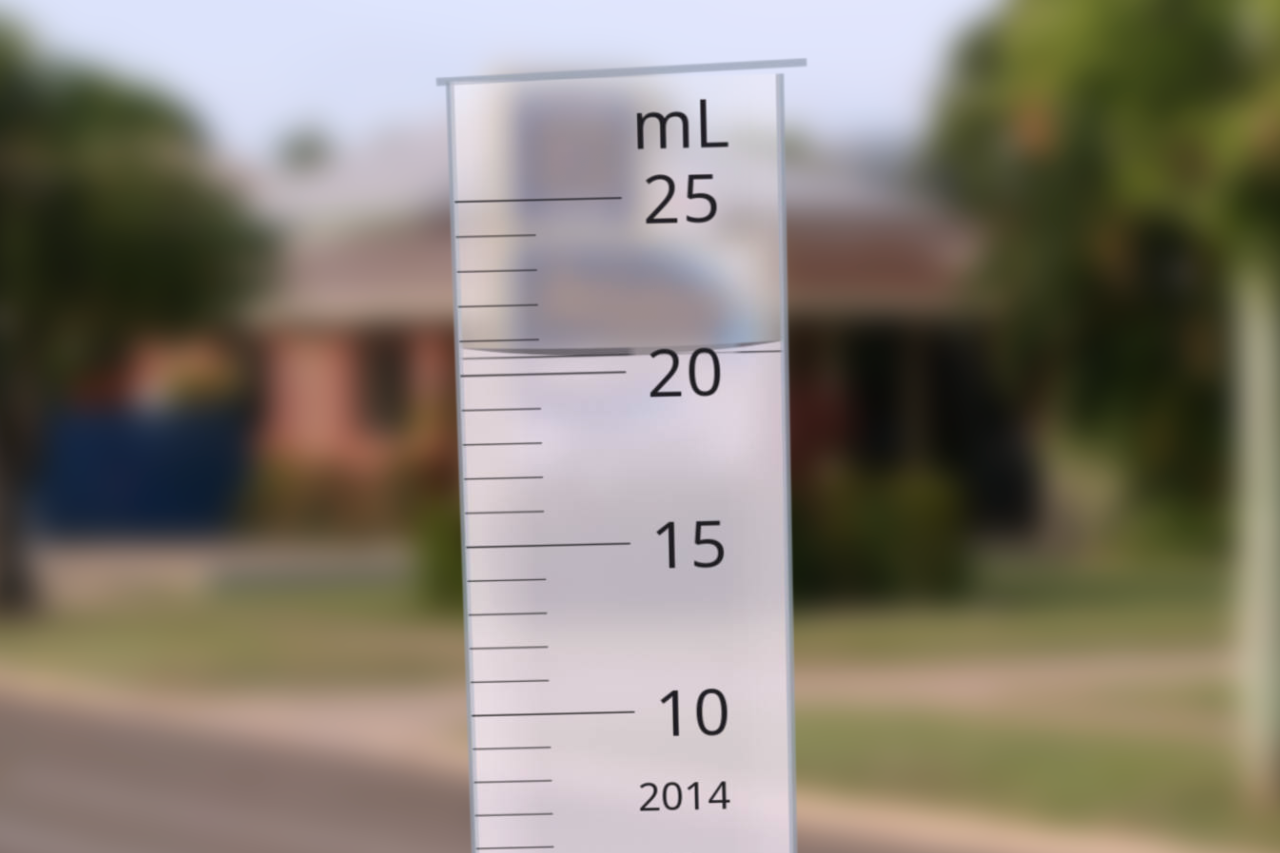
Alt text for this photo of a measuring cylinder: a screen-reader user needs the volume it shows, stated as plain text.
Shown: 20.5 mL
